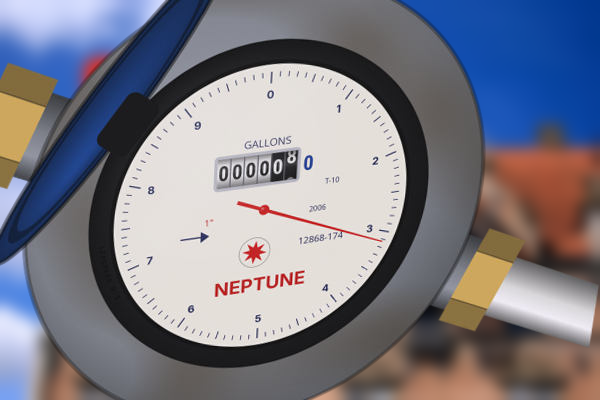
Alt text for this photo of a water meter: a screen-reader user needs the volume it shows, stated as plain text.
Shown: 83.1 gal
